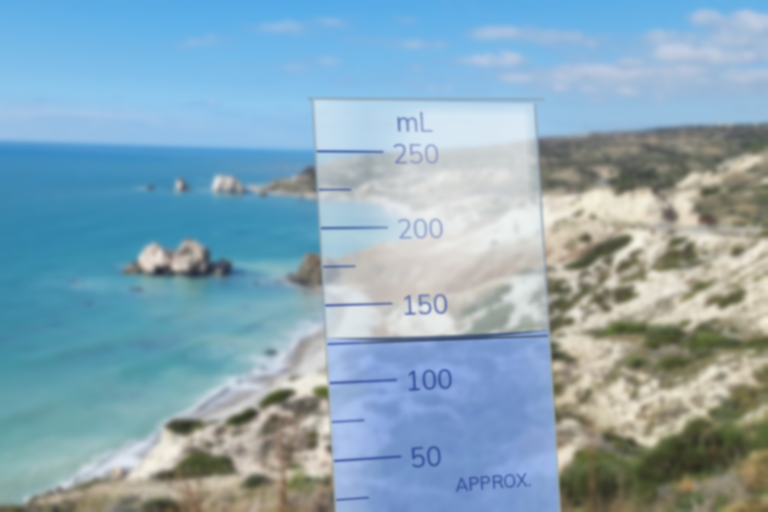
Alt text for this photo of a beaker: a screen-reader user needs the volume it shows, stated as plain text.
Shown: 125 mL
